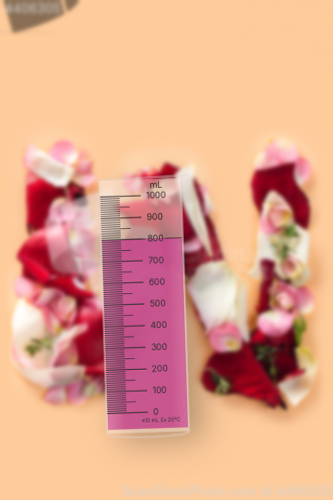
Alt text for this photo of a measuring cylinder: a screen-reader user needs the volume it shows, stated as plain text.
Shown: 800 mL
